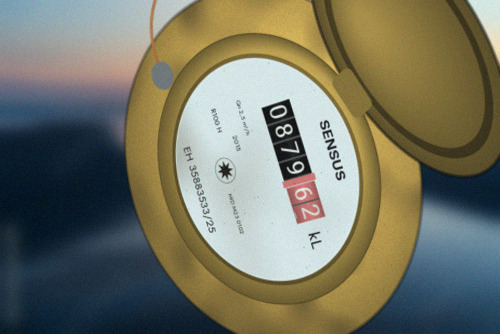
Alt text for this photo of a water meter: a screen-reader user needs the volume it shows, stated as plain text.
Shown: 879.62 kL
